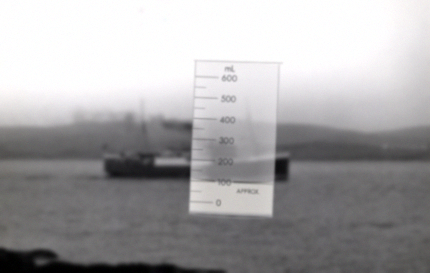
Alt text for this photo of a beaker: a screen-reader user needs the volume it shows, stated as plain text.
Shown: 100 mL
